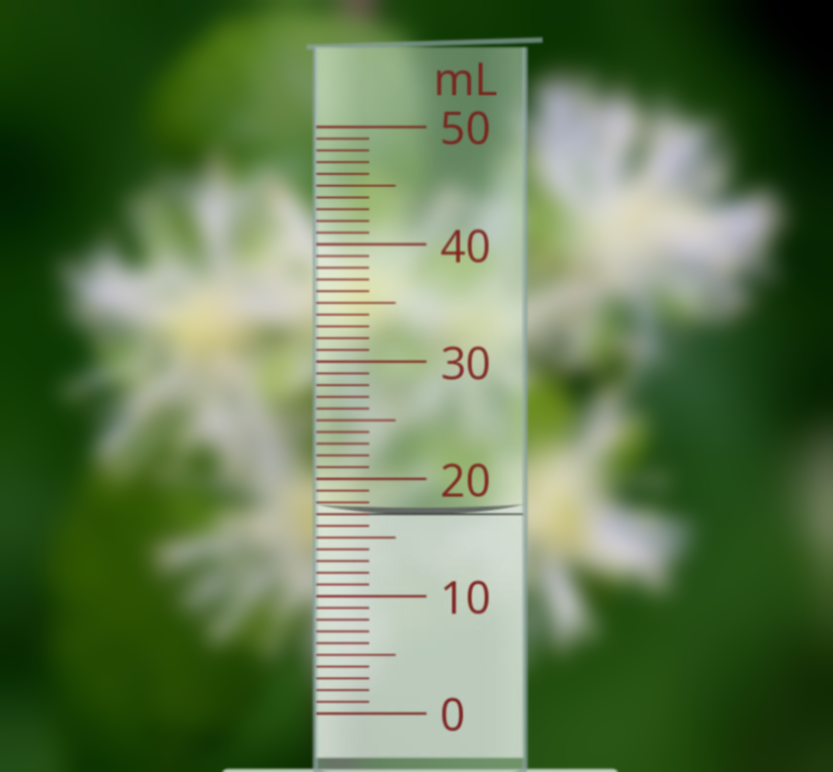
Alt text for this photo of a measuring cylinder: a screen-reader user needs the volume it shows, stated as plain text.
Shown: 17 mL
